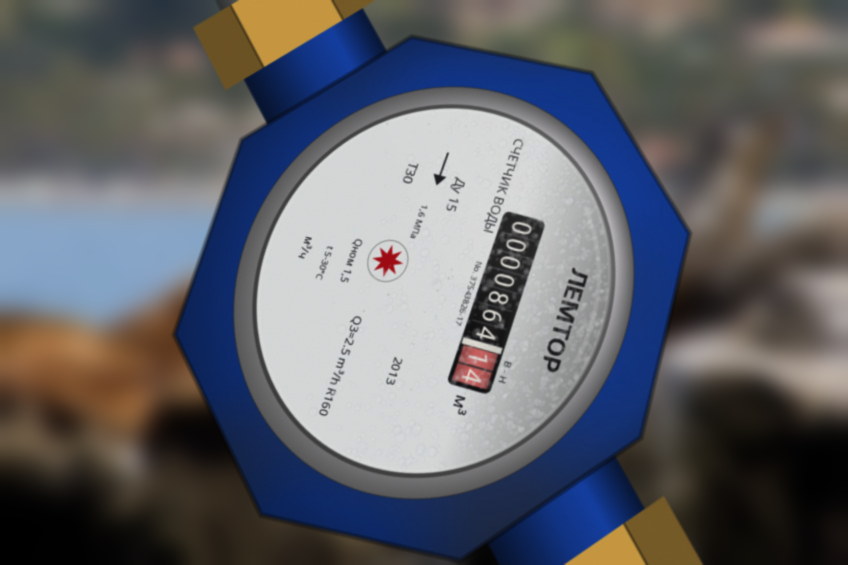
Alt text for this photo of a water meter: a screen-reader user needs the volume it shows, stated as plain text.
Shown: 864.14 m³
